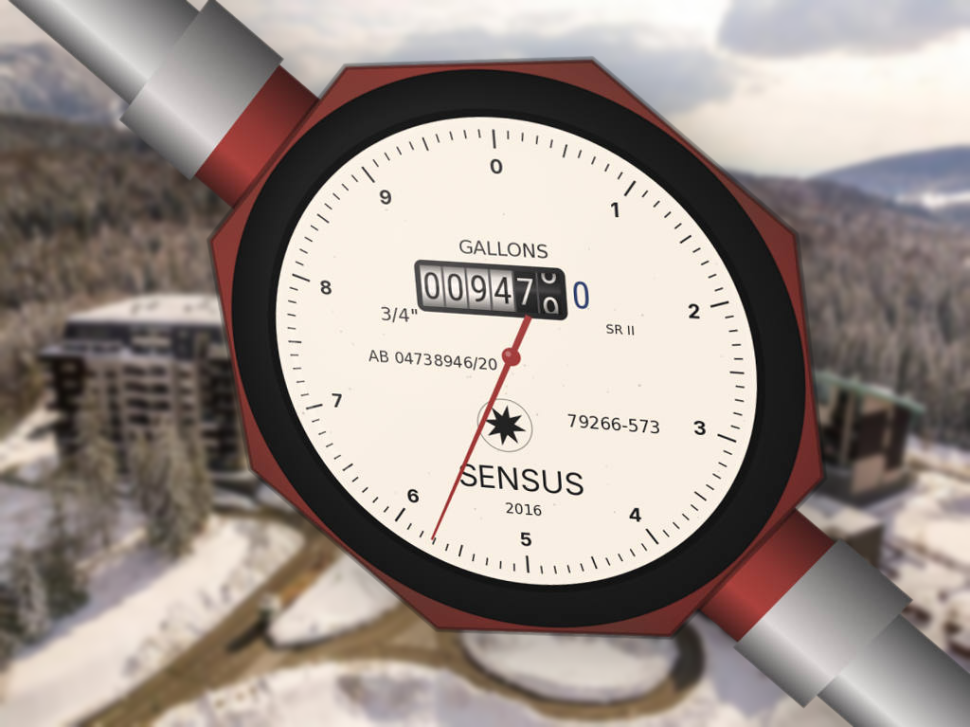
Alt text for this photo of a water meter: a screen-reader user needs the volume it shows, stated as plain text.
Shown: 94785.7 gal
